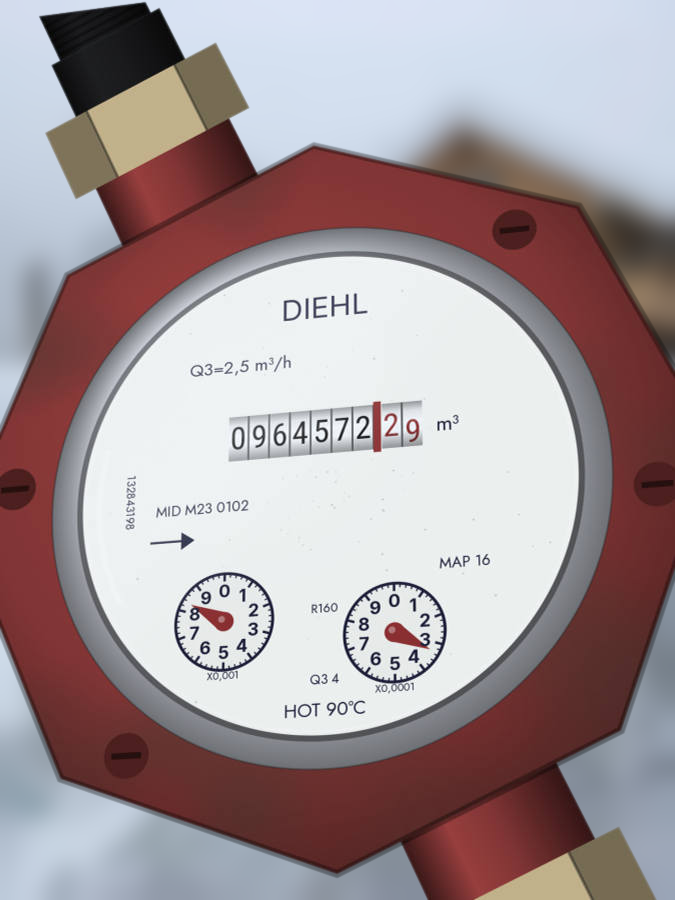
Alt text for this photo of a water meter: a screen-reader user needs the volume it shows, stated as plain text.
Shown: 964572.2883 m³
